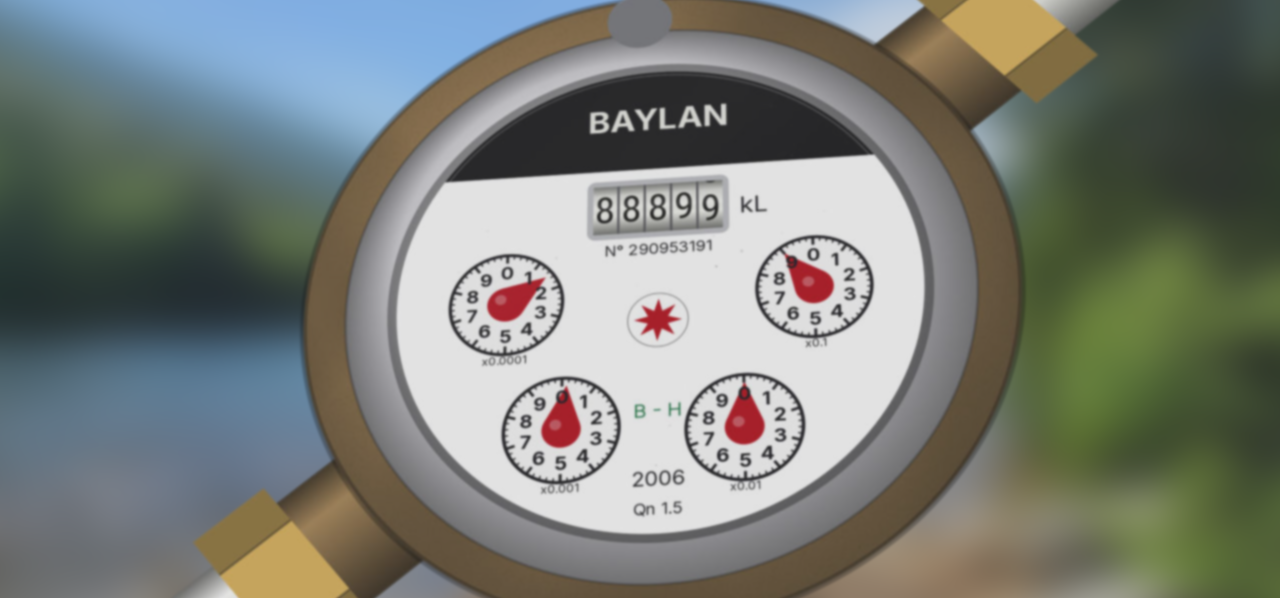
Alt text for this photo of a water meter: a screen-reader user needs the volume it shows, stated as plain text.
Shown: 88898.9001 kL
